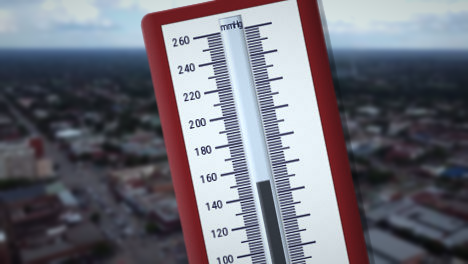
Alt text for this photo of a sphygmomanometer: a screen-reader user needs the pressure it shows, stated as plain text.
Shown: 150 mmHg
